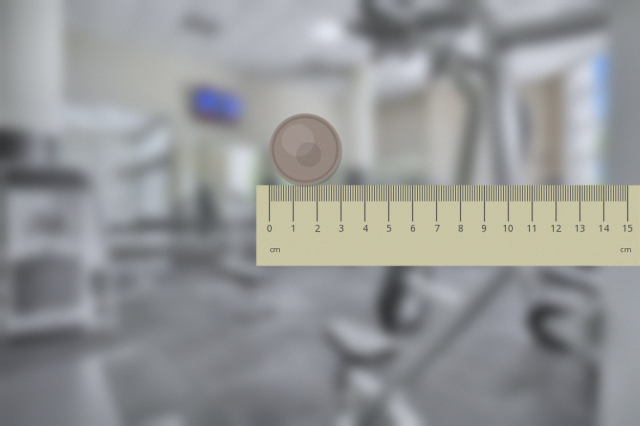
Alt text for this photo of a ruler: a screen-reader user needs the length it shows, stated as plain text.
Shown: 3 cm
